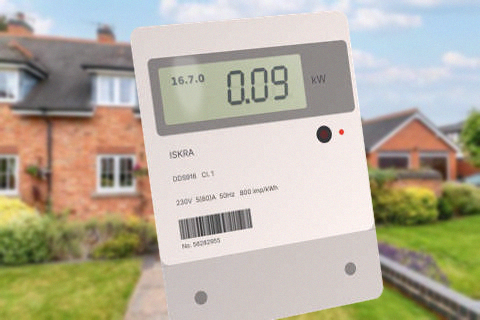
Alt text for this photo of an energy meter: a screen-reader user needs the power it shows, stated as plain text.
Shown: 0.09 kW
